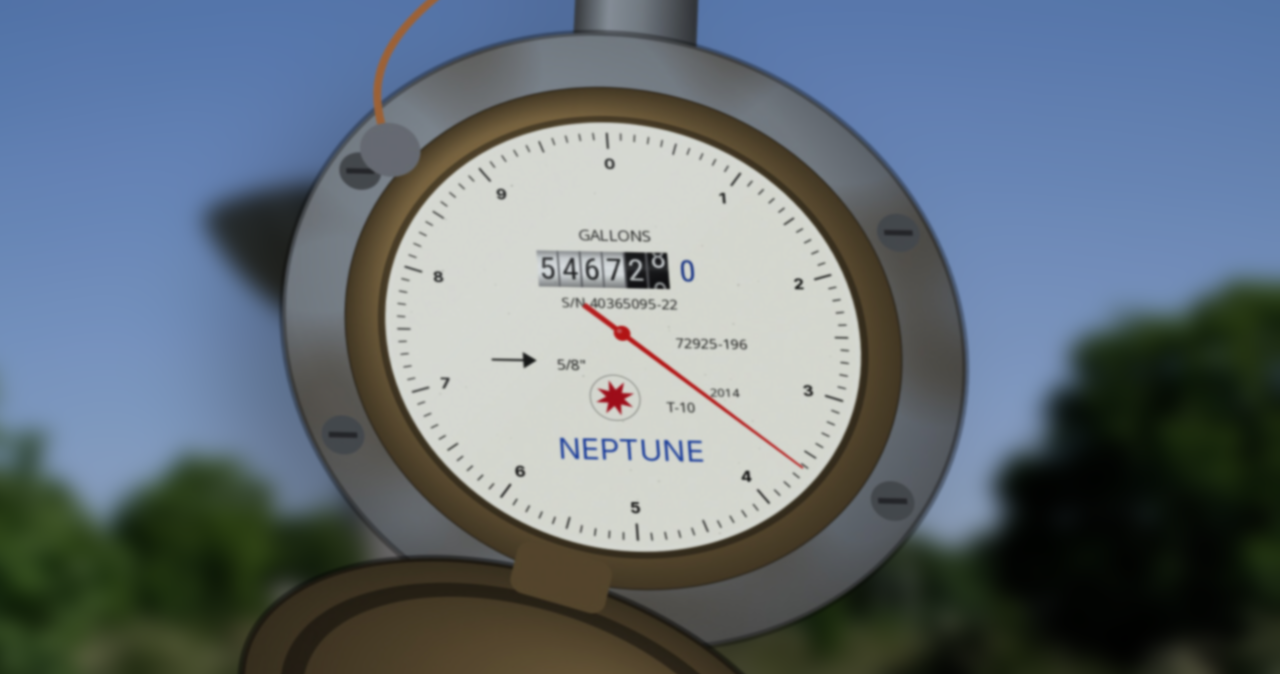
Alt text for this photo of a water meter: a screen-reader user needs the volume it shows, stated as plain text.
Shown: 5467283.6 gal
